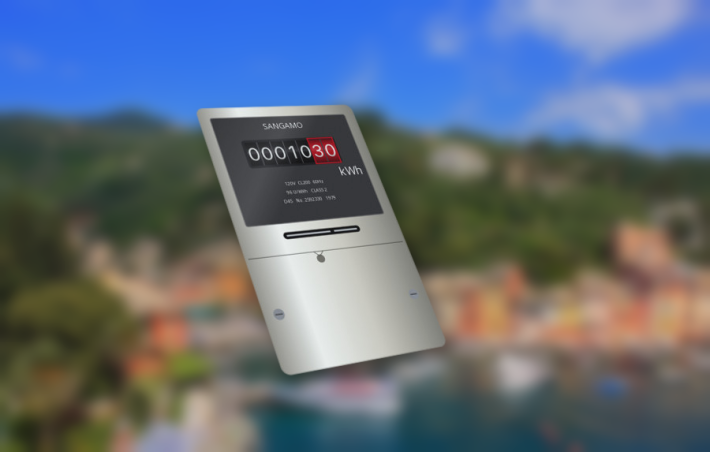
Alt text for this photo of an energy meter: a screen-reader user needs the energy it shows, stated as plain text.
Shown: 10.30 kWh
